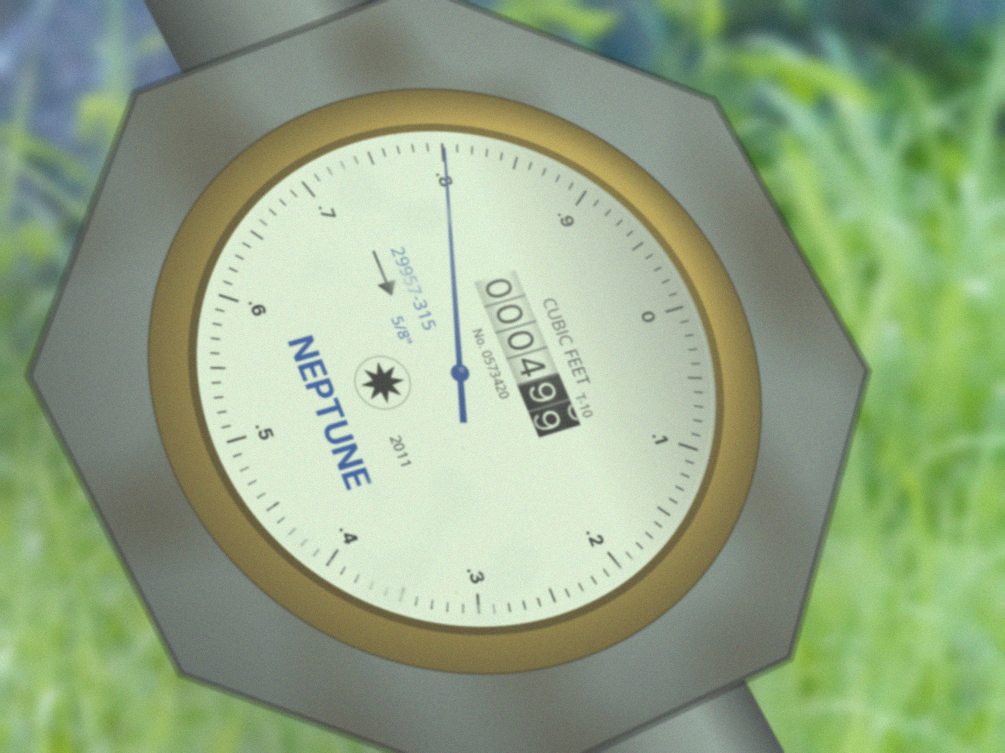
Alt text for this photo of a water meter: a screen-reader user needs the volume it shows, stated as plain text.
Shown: 498.80 ft³
